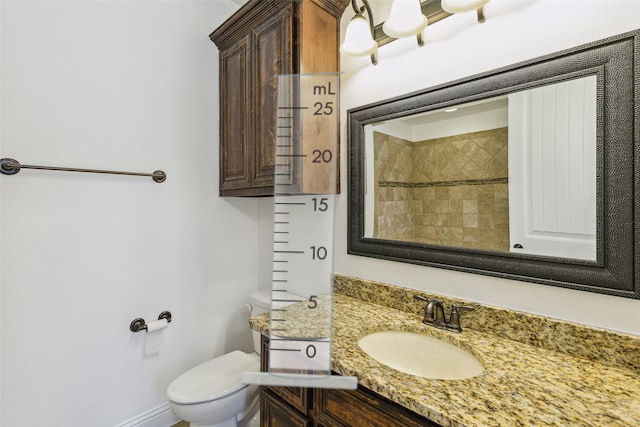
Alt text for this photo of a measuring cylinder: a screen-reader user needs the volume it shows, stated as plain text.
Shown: 1 mL
